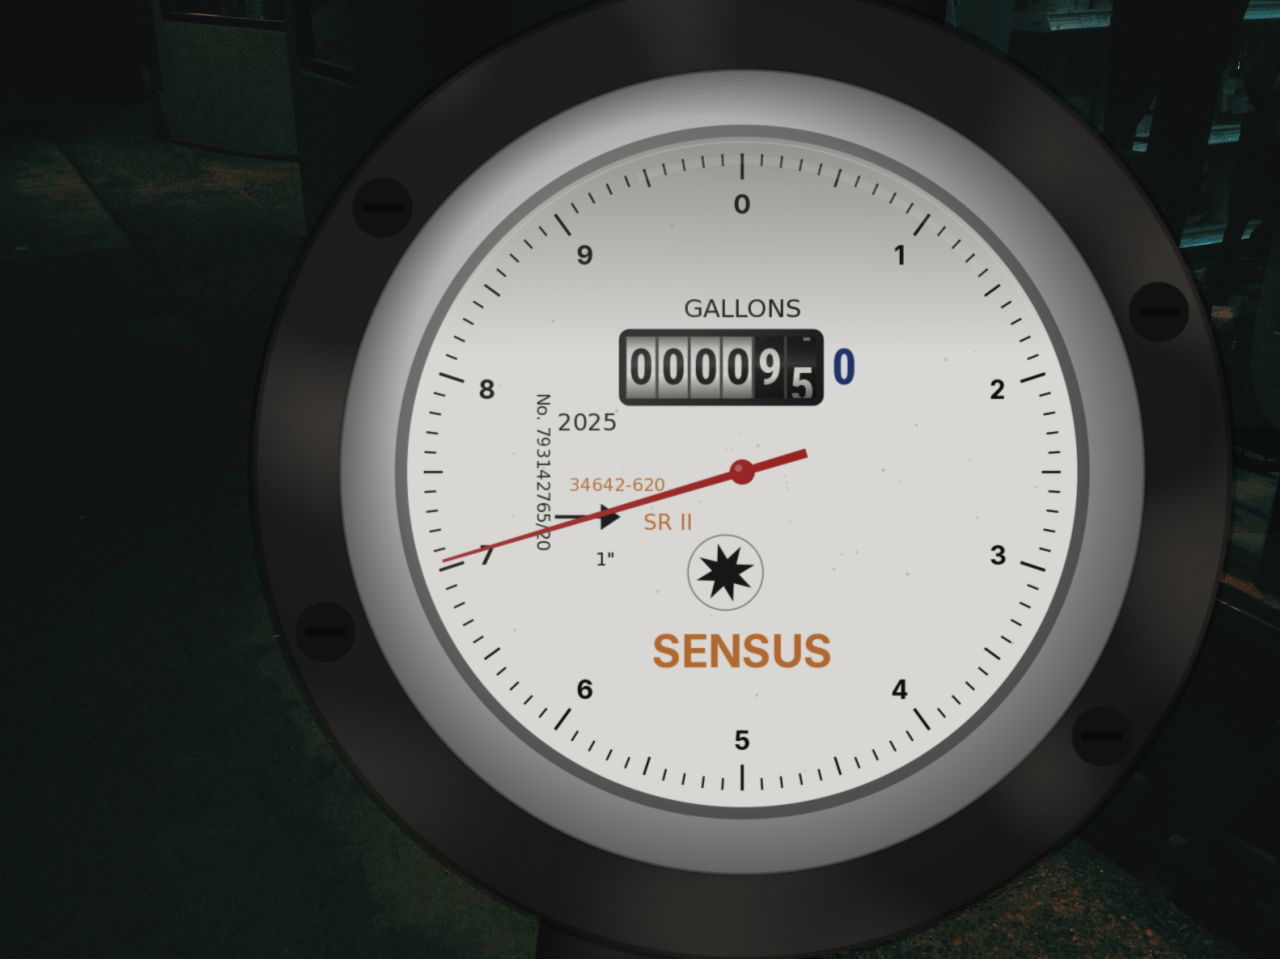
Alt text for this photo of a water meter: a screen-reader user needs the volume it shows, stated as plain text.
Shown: 947.0 gal
